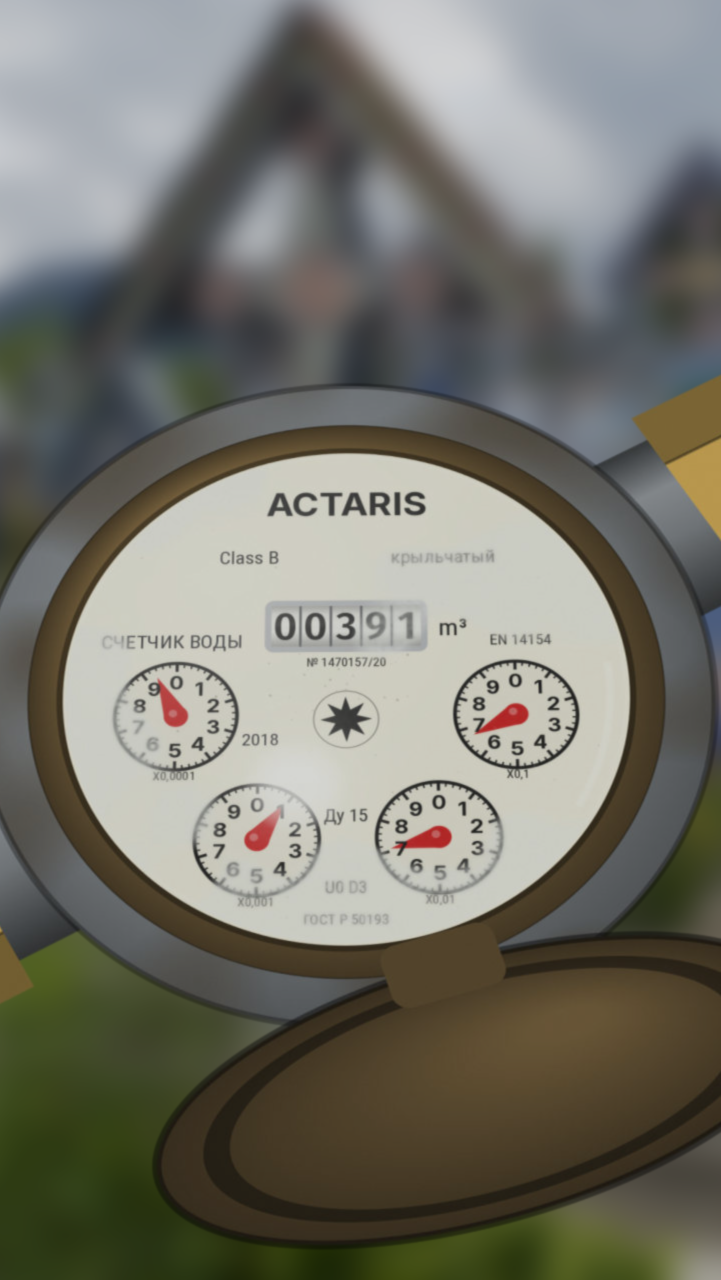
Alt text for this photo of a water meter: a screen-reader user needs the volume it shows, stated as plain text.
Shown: 391.6709 m³
